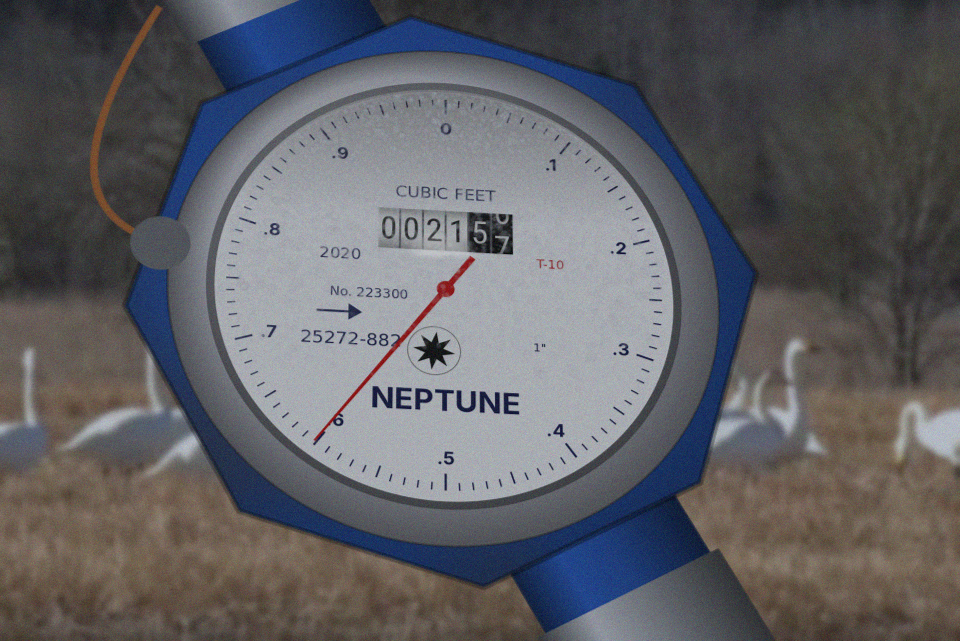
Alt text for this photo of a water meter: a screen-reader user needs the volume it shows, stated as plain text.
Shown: 2156.60 ft³
